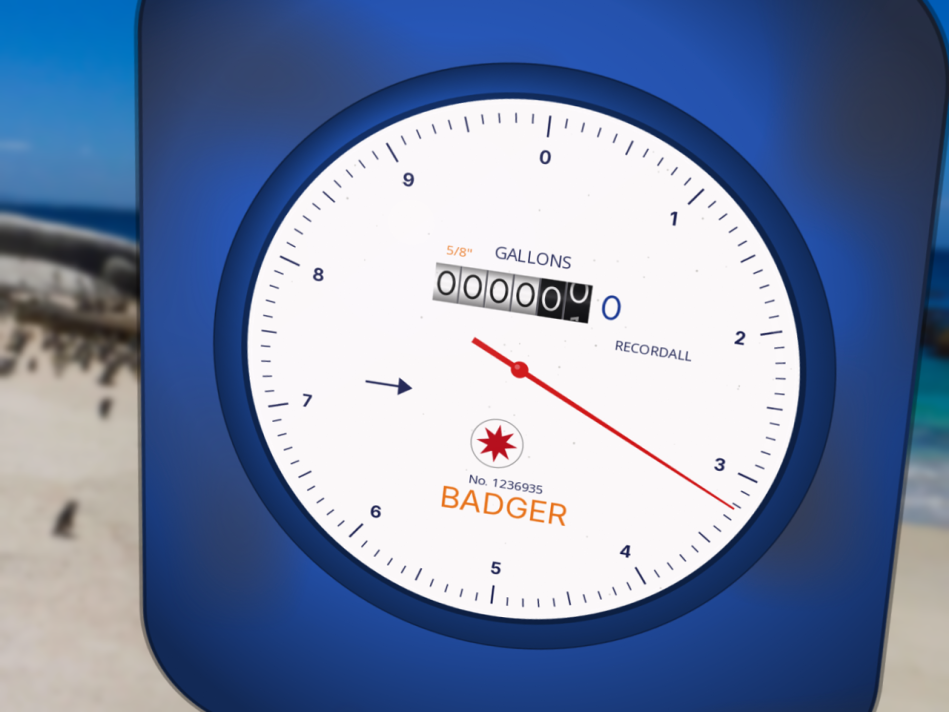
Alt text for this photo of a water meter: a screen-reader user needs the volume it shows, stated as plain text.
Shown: 3.2 gal
